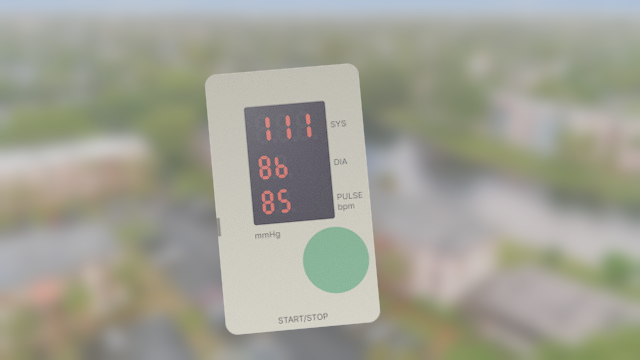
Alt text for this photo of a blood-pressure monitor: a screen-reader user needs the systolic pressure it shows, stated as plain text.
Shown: 111 mmHg
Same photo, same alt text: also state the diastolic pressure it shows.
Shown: 86 mmHg
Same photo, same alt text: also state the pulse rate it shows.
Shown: 85 bpm
